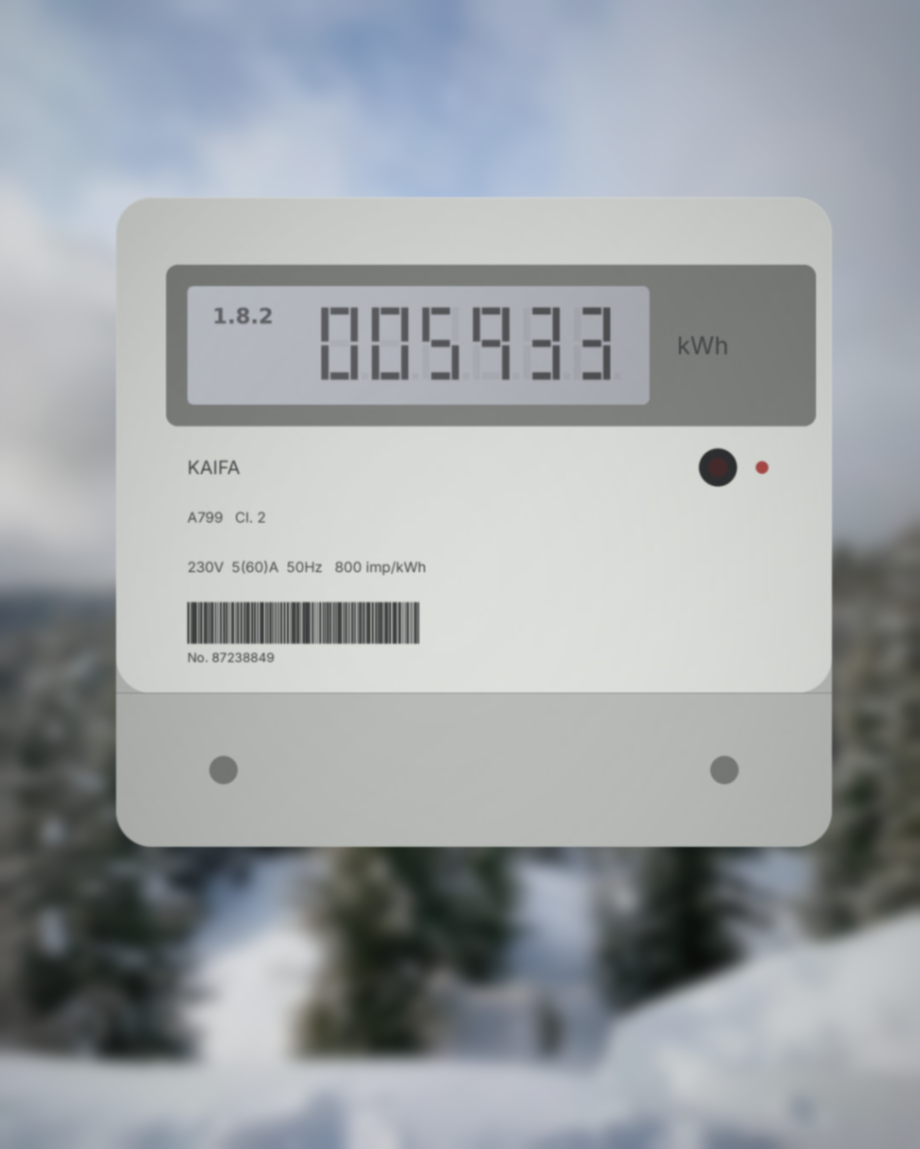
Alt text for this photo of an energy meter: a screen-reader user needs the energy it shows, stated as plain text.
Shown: 5933 kWh
